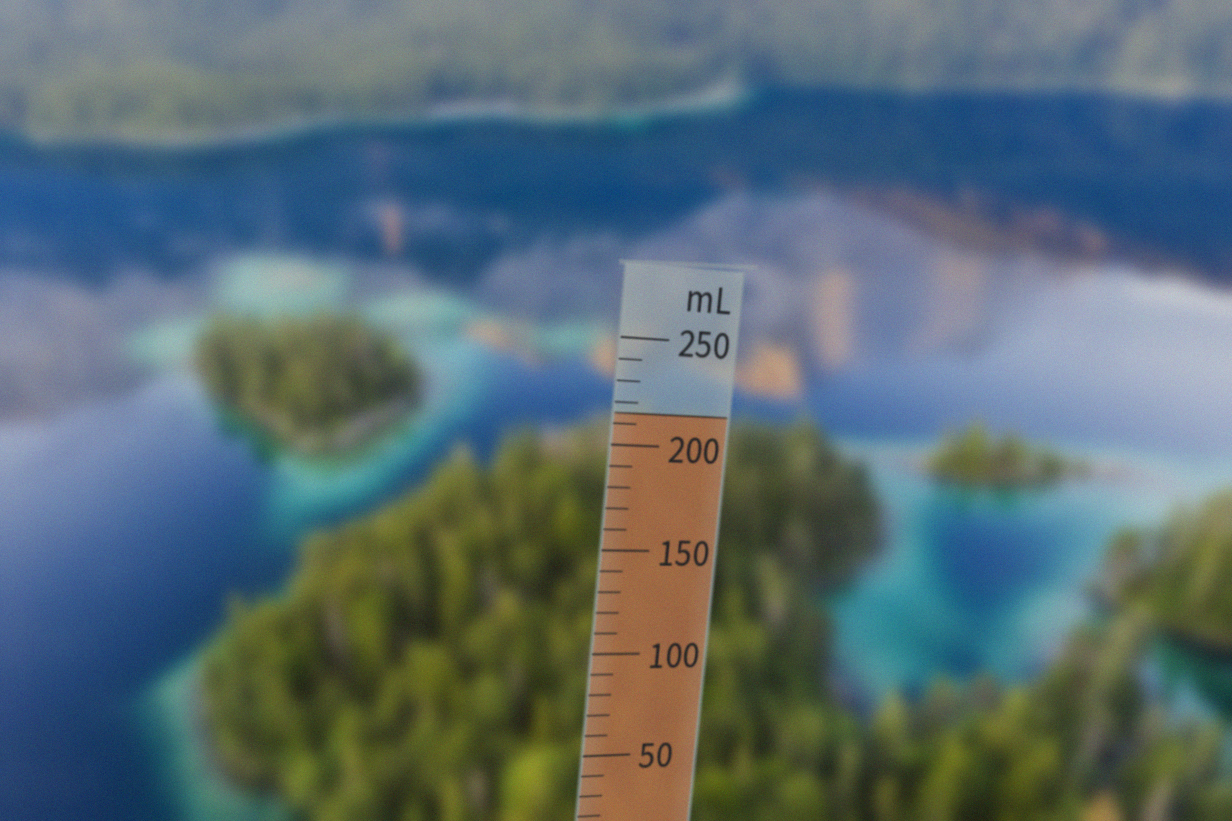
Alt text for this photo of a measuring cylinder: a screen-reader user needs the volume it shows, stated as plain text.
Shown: 215 mL
